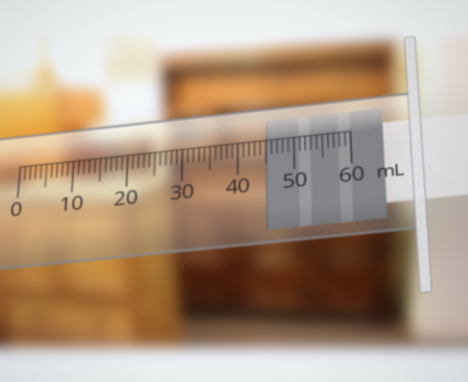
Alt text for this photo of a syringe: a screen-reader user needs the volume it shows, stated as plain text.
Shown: 45 mL
